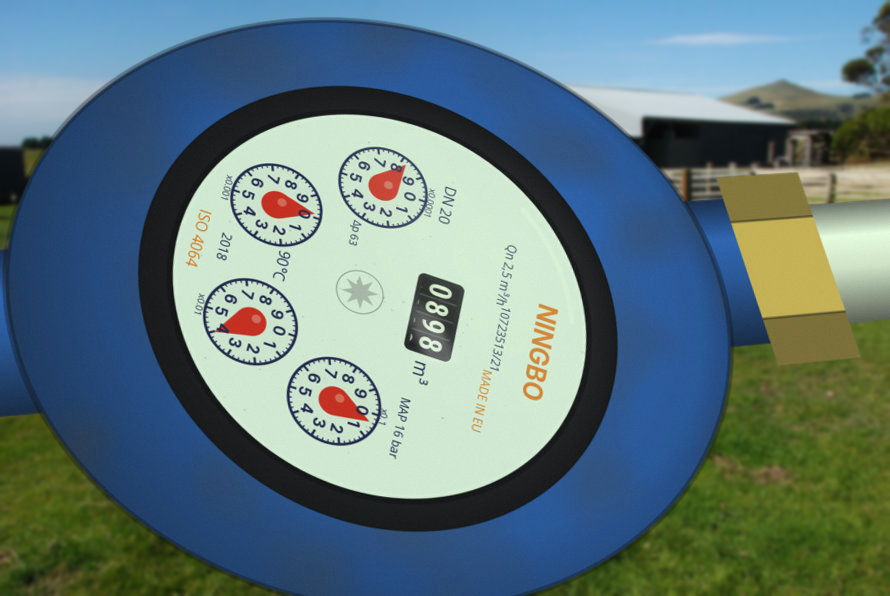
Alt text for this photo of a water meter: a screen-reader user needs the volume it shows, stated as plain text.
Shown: 898.0398 m³
